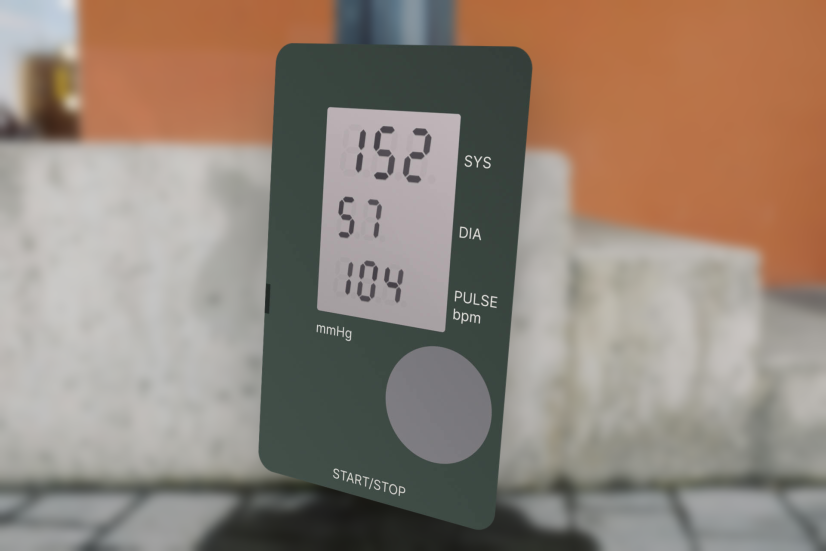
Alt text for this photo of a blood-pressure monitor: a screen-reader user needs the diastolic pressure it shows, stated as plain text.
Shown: 57 mmHg
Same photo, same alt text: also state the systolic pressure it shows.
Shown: 152 mmHg
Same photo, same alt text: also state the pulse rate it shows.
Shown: 104 bpm
